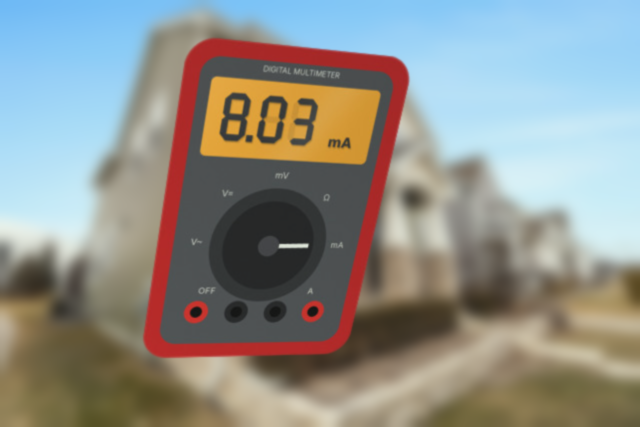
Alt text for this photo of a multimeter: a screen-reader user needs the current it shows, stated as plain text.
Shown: 8.03 mA
